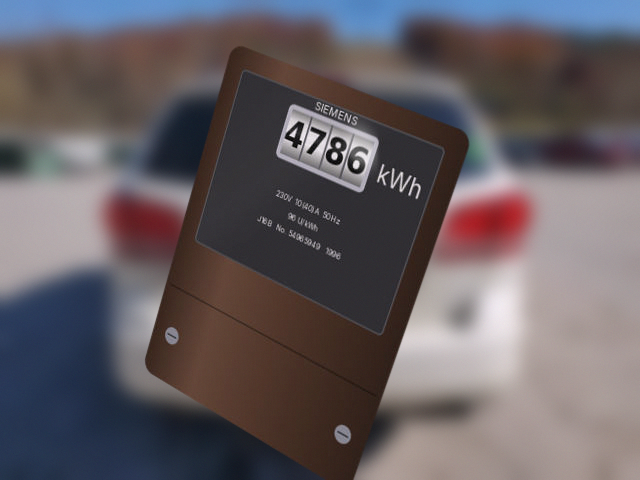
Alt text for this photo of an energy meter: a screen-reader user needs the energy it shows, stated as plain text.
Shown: 4786 kWh
